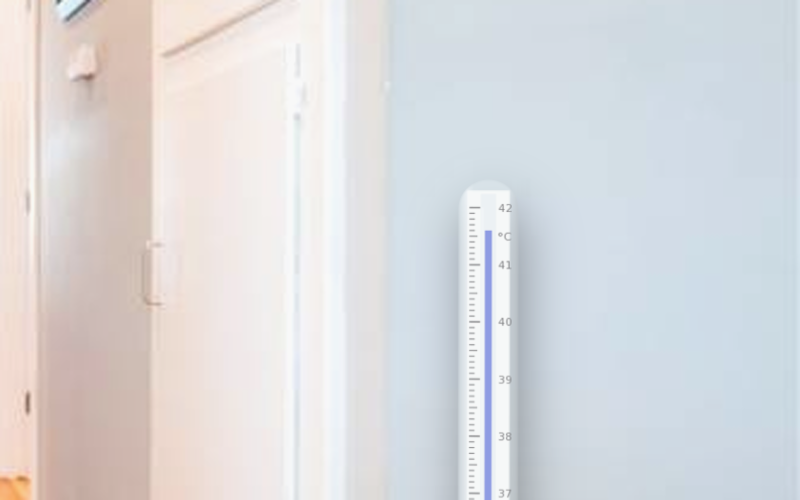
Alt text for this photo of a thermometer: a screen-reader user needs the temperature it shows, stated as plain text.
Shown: 41.6 °C
